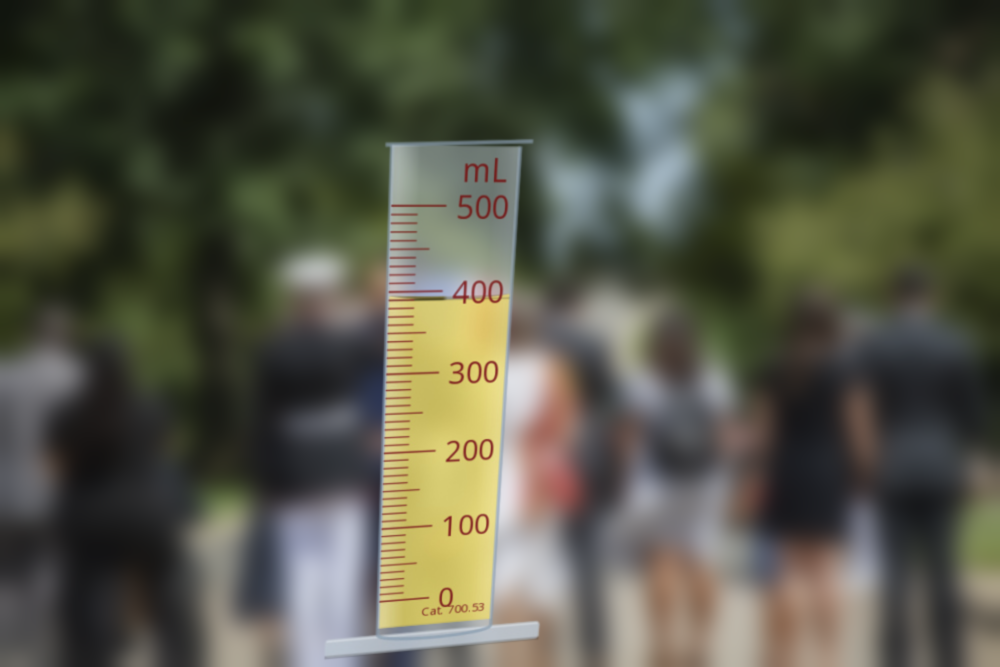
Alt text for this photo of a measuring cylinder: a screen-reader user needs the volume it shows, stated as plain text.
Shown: 390 mL
